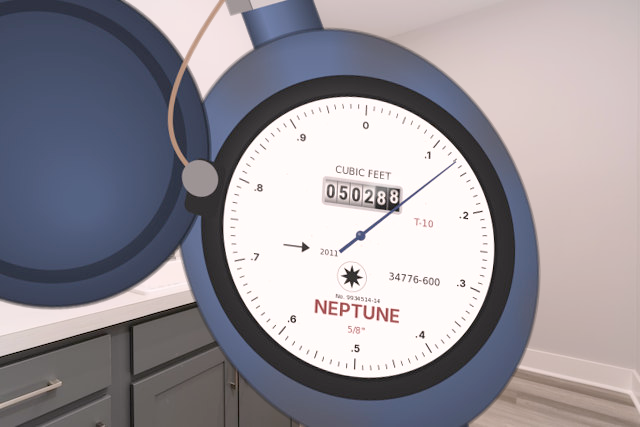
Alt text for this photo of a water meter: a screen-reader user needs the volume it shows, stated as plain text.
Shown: 50288.13 ft³
